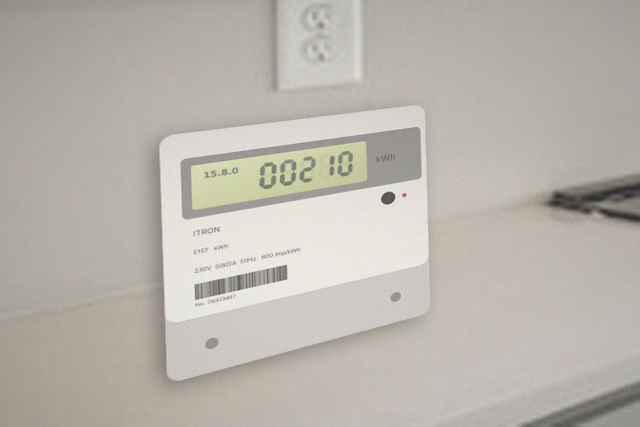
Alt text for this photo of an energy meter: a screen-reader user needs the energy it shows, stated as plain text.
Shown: 210 kWh
